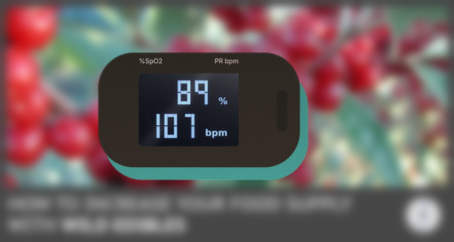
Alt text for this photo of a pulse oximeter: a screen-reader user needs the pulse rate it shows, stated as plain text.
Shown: 107 bpm
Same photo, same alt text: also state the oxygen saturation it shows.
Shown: 89 %
